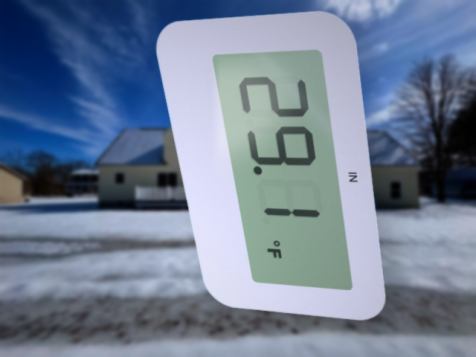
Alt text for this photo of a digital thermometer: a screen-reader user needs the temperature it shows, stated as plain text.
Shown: 29.1 °F
